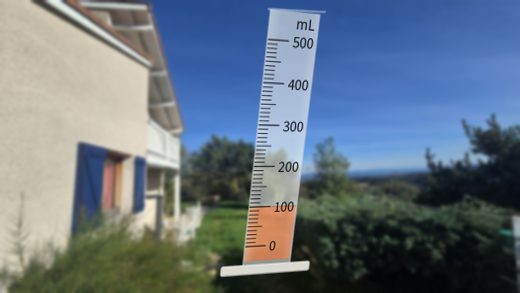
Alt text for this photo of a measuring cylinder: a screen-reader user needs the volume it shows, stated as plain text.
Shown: 100 mL
